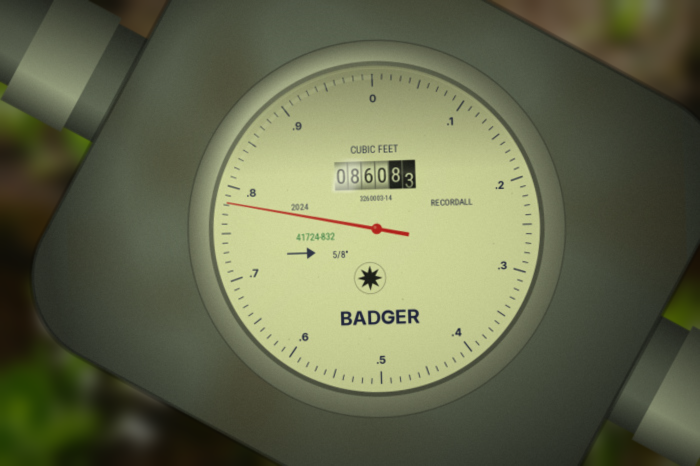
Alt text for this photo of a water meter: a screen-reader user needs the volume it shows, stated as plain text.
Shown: 86082.78 ft³
